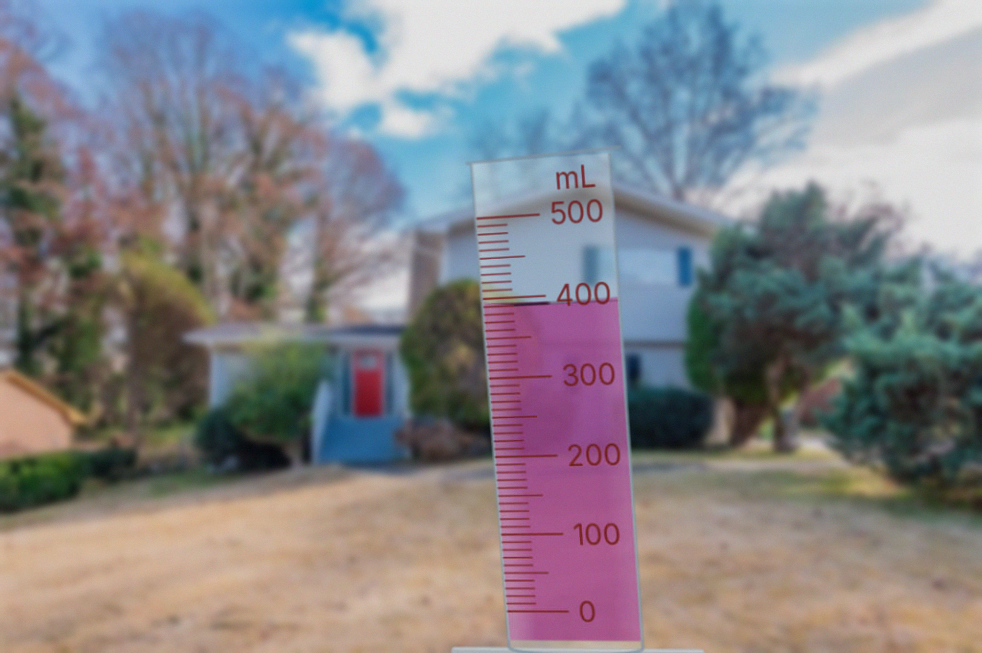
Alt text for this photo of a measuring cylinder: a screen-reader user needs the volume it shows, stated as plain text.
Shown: 390 mL
